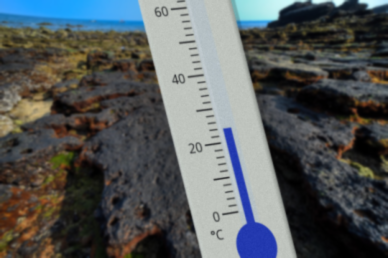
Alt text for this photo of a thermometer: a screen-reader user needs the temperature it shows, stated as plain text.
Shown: 24 °C
